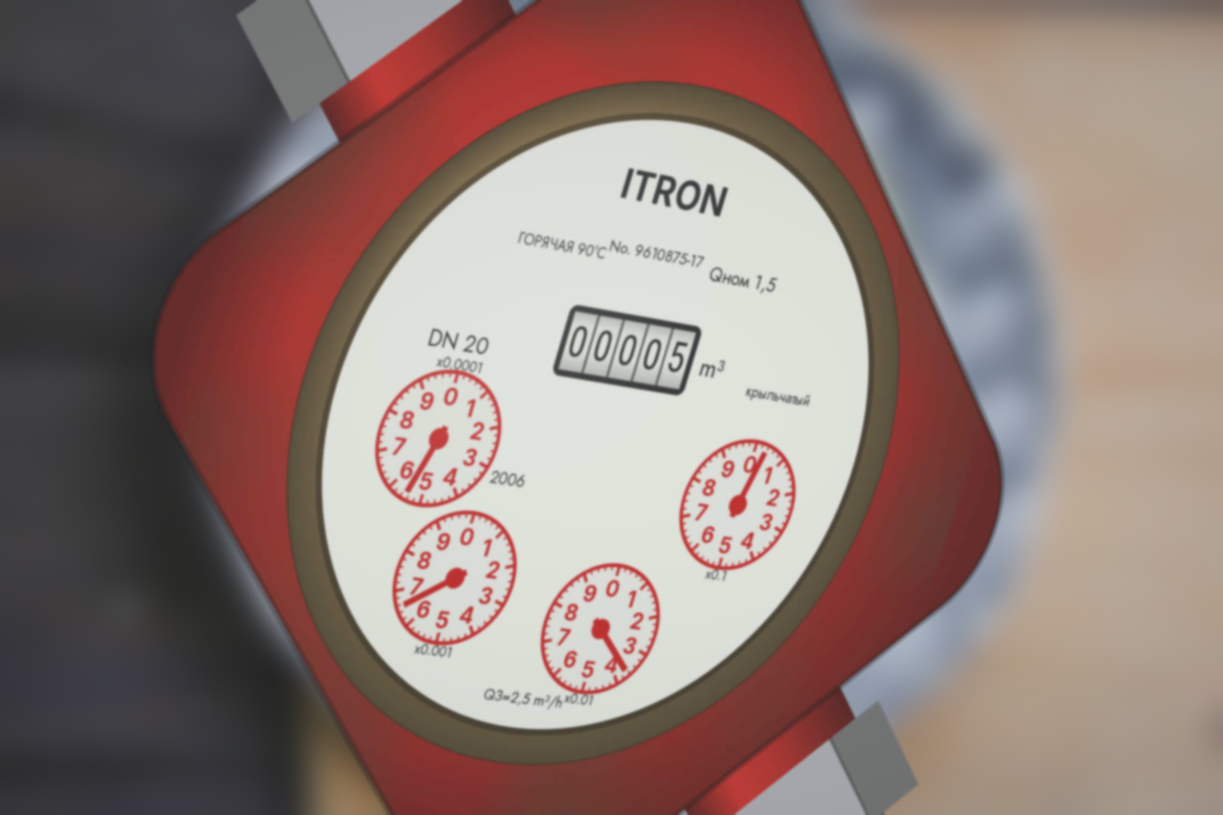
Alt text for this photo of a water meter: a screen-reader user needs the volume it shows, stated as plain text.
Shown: 5.0365 m³
